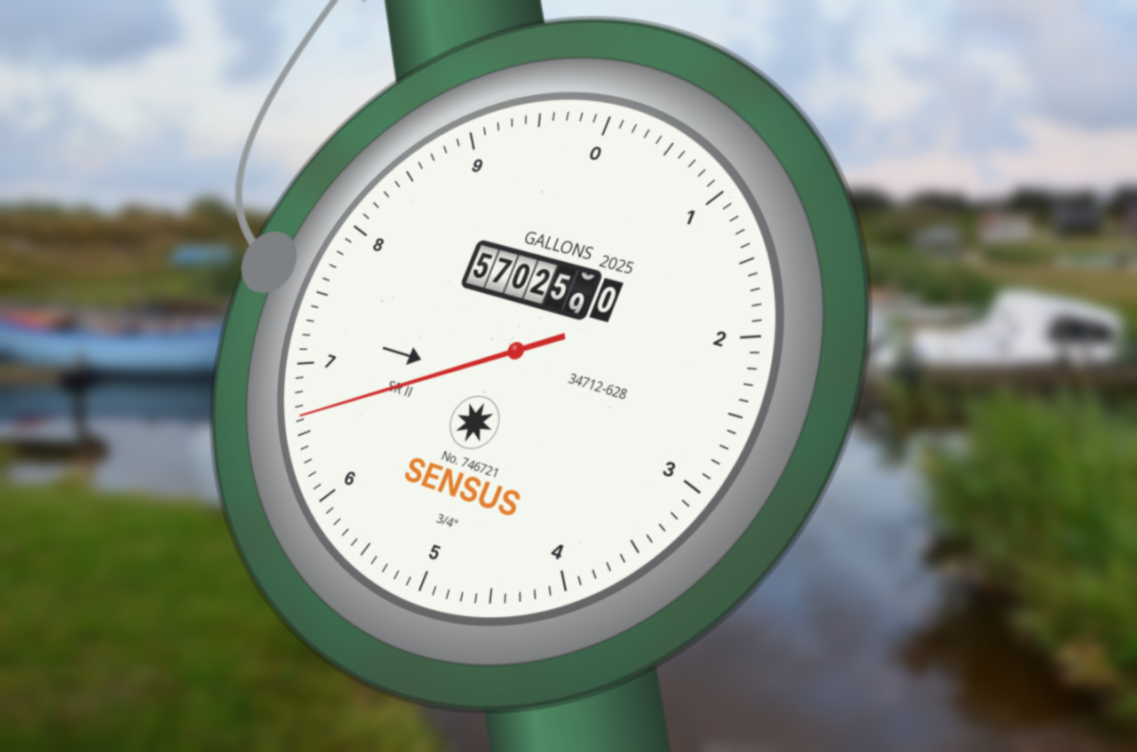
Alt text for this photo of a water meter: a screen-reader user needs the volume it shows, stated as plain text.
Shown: 5702586.6 gal
